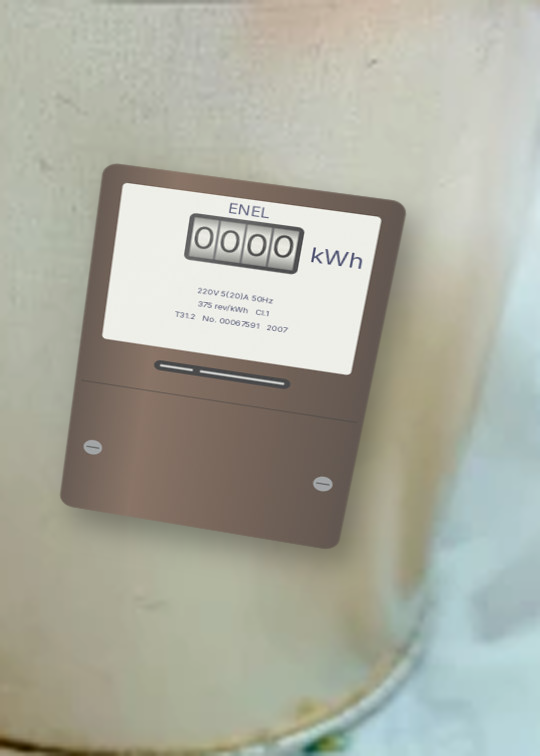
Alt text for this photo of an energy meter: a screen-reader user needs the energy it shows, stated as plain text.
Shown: 0 kWh
